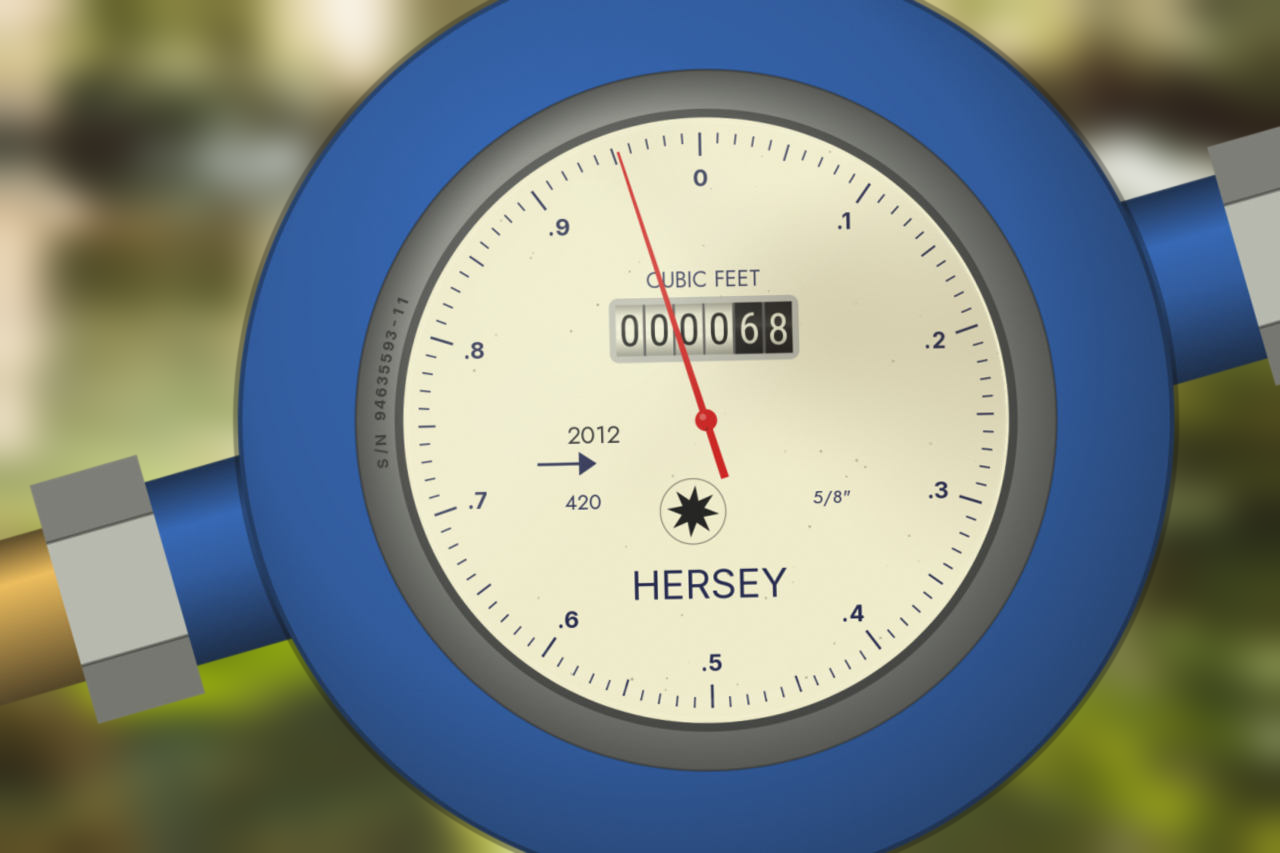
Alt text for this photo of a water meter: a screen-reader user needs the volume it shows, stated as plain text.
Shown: 67.95 ft³
